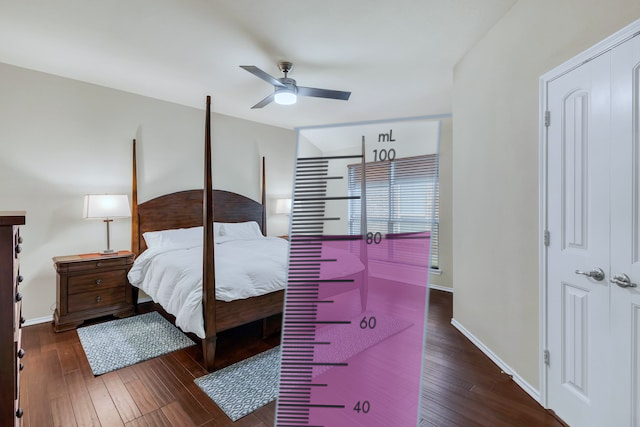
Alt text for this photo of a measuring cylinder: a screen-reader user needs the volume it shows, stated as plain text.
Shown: 80 mL
